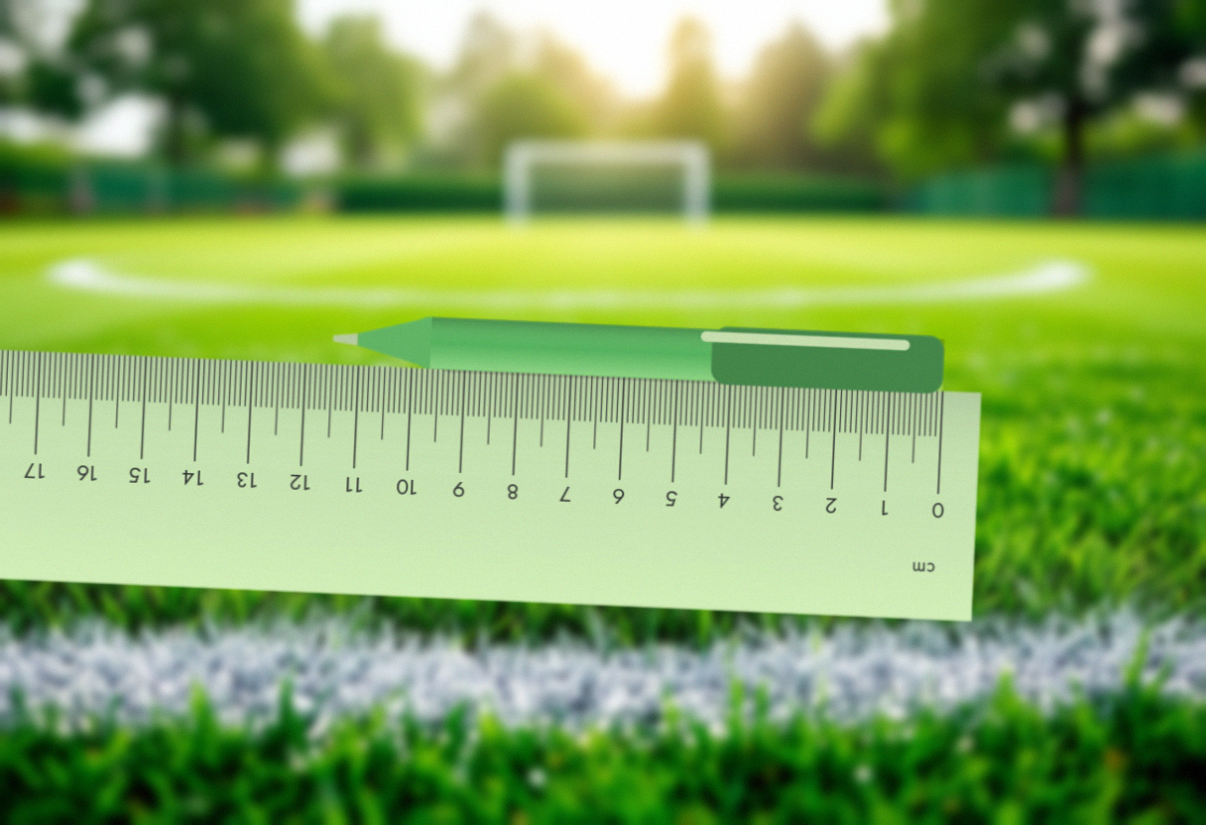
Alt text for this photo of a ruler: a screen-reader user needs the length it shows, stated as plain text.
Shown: 11.5 cm
